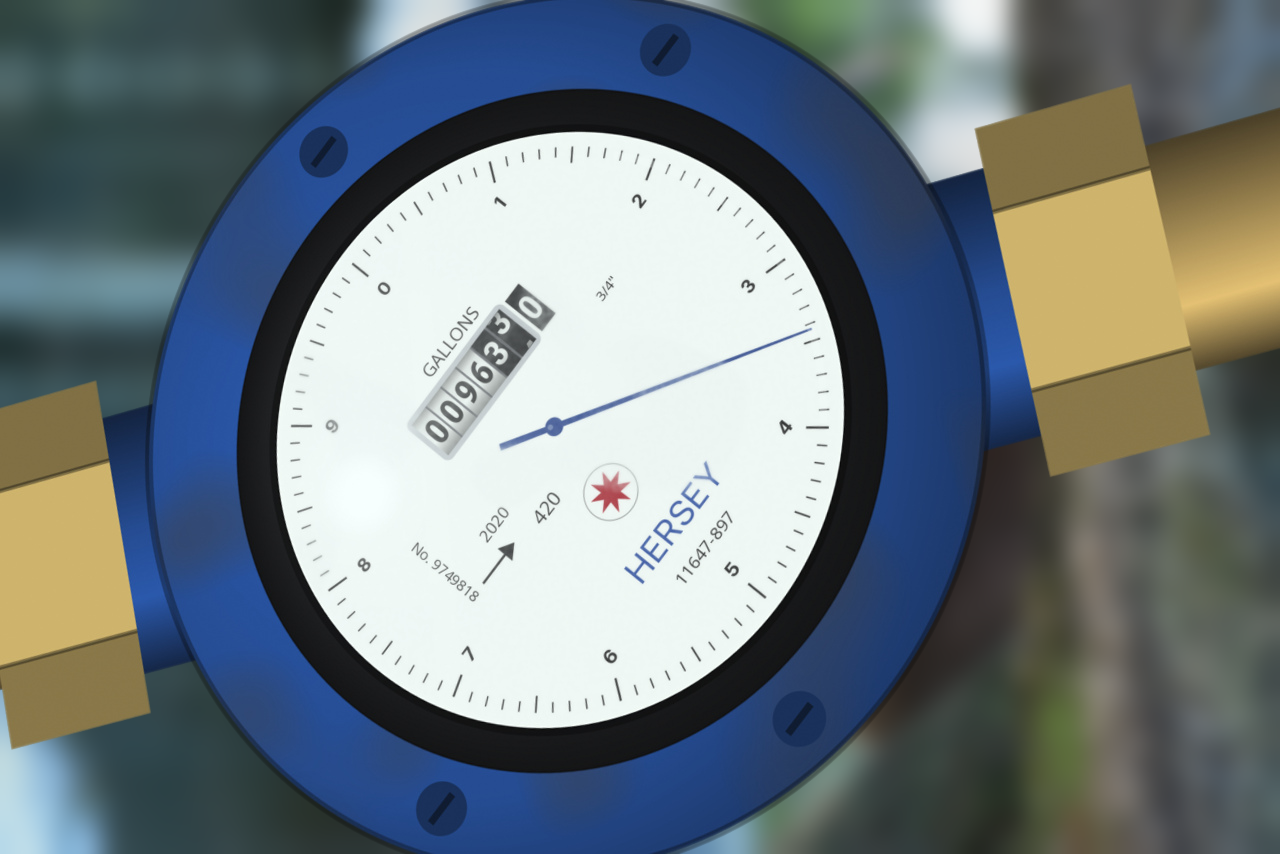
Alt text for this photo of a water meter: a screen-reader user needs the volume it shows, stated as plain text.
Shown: 96333.4 gal
